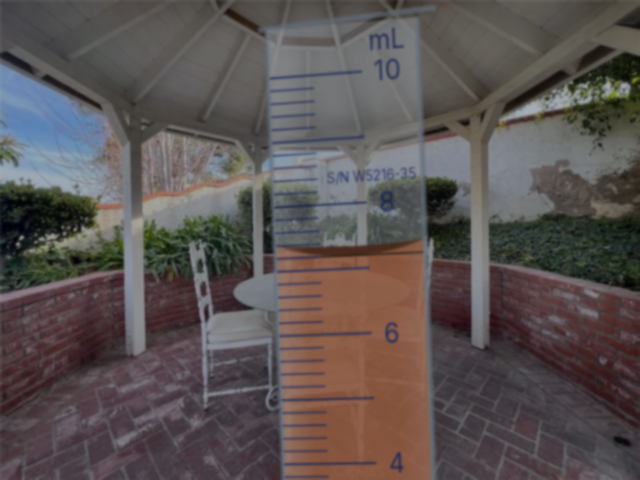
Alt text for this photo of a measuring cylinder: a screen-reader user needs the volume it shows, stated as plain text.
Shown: 7.2 mL
